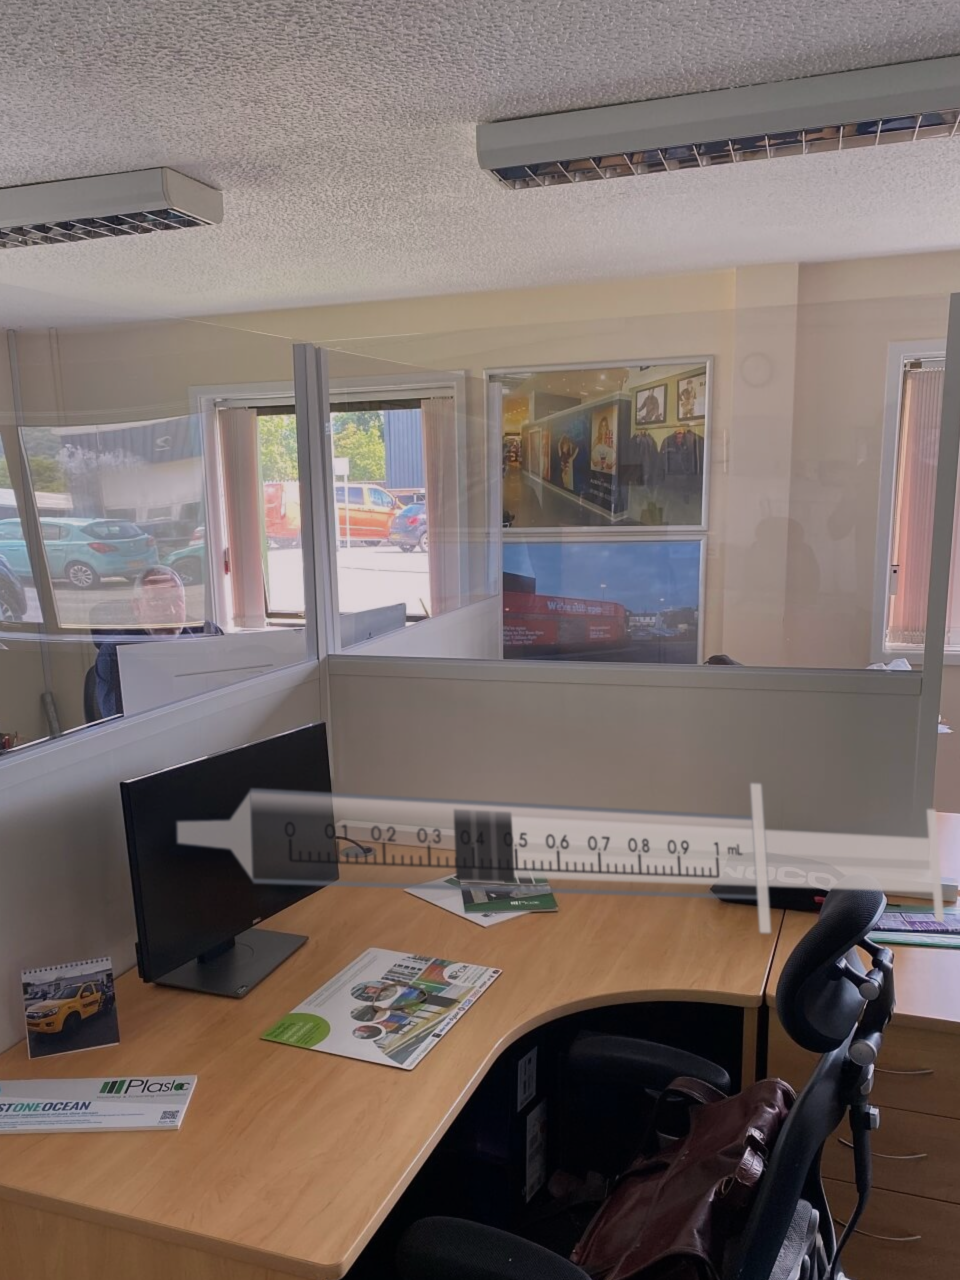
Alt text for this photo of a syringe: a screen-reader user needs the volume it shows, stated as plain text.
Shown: 0.36 mL
